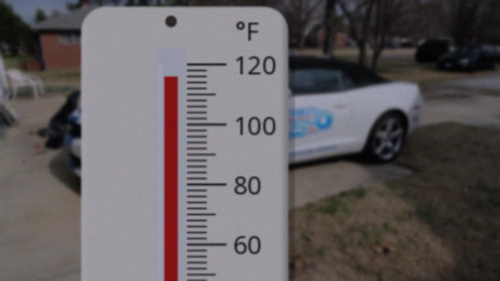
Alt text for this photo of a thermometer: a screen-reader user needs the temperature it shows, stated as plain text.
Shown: 116 °F
